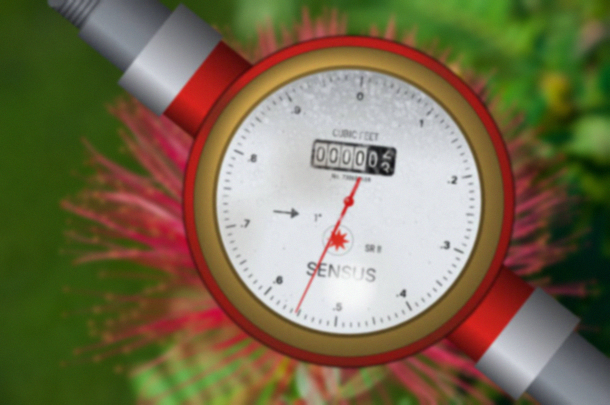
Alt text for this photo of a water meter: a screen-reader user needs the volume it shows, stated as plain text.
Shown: 2.55 ft³
